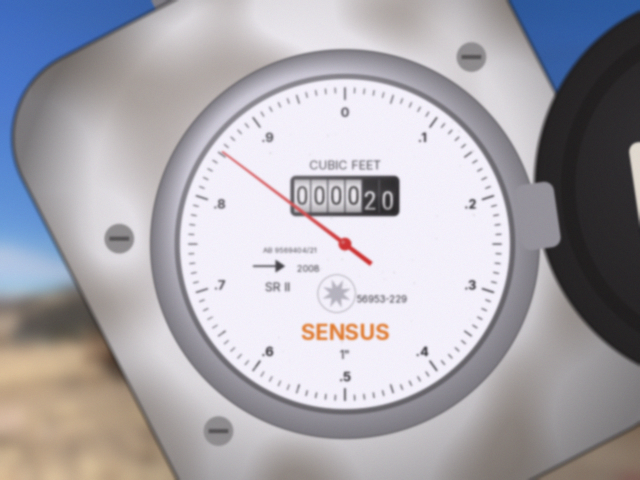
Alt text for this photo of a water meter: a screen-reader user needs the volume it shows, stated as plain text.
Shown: 19.85 ft³
